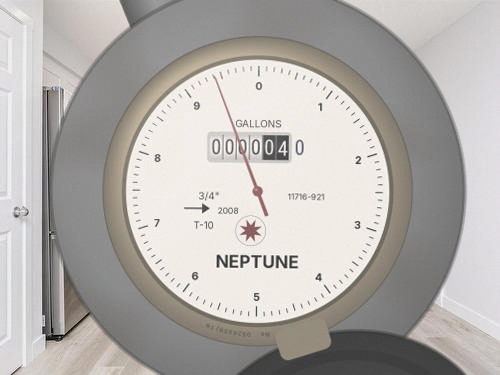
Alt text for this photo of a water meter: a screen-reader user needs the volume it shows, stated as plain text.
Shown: 39.4 gal
